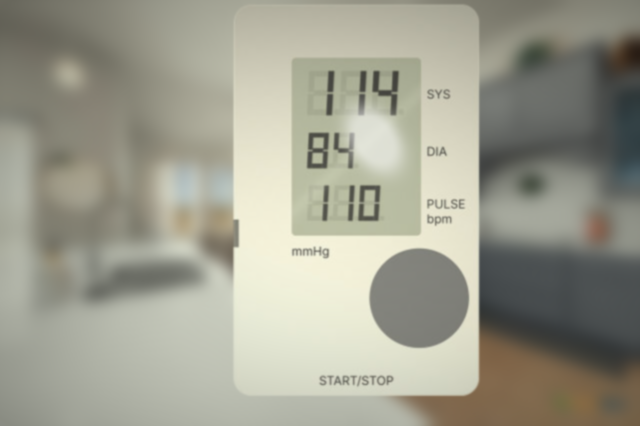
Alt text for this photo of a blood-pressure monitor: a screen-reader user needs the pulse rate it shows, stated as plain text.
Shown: 110 bpm
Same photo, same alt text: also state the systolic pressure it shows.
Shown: 114 mmHg
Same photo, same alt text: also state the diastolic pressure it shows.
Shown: 84 mmHg
